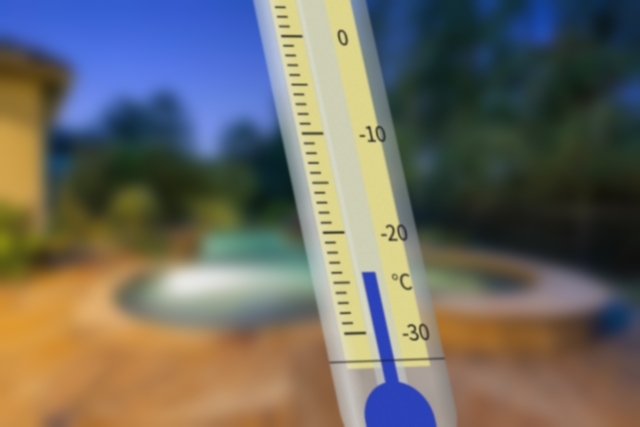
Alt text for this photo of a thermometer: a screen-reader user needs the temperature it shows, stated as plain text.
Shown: -24 °C
